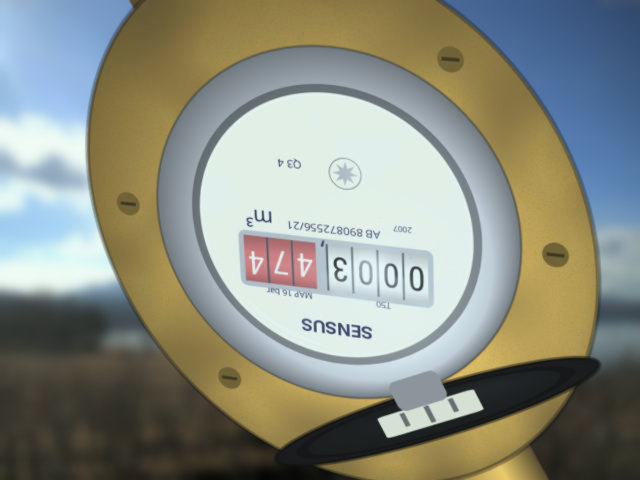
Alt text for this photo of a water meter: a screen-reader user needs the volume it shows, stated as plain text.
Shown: 3.474 m³
